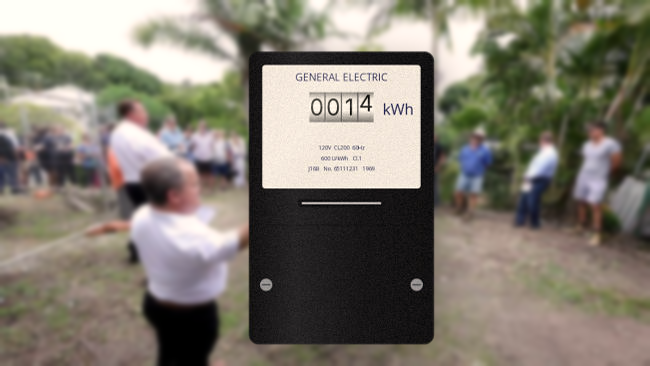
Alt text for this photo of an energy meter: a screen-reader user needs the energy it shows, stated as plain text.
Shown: 14 kWh
